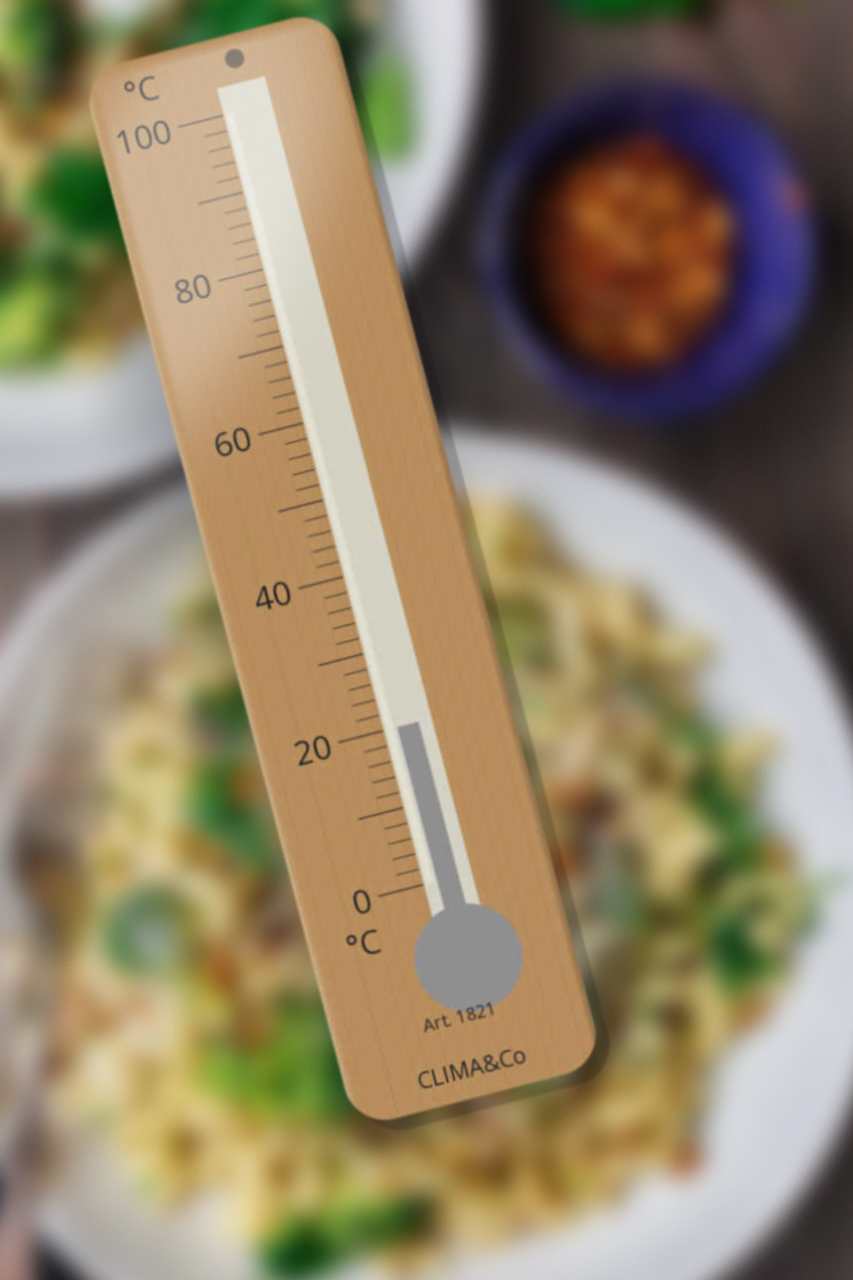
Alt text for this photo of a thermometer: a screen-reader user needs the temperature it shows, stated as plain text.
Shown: 20 °C
